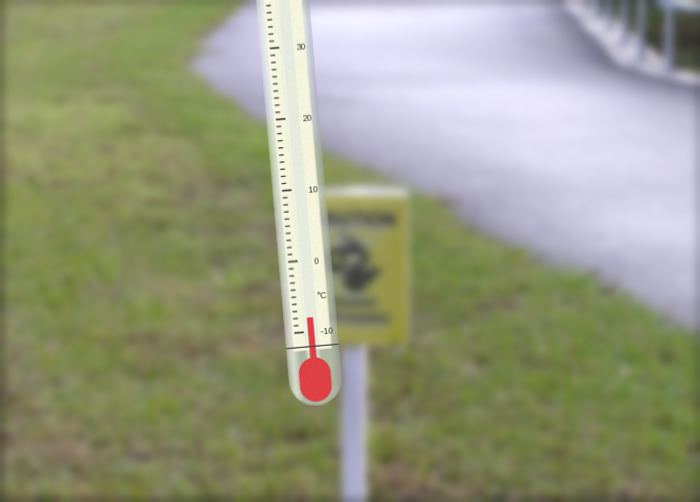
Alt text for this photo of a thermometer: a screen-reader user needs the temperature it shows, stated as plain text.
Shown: -8 °C
